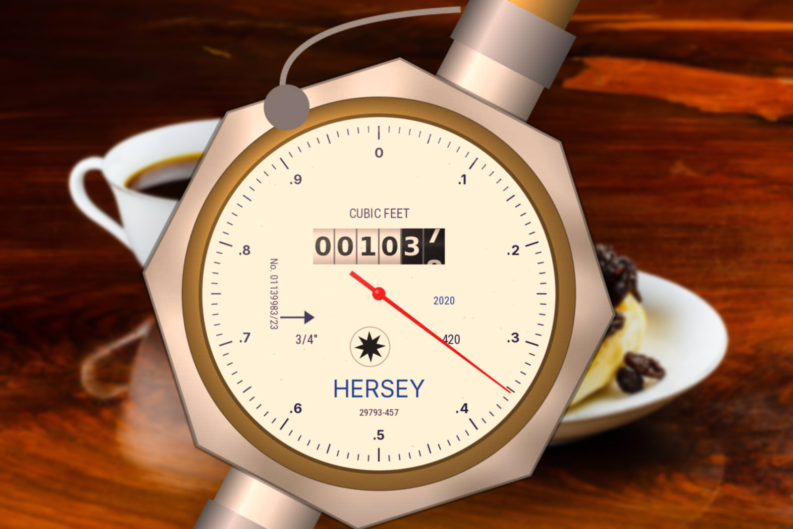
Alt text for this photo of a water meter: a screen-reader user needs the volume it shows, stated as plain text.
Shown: 1037.35 ft³
